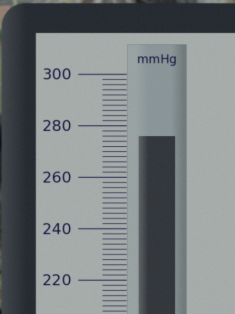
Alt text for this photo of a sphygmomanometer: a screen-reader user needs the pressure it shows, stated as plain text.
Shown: 276 mmHg
